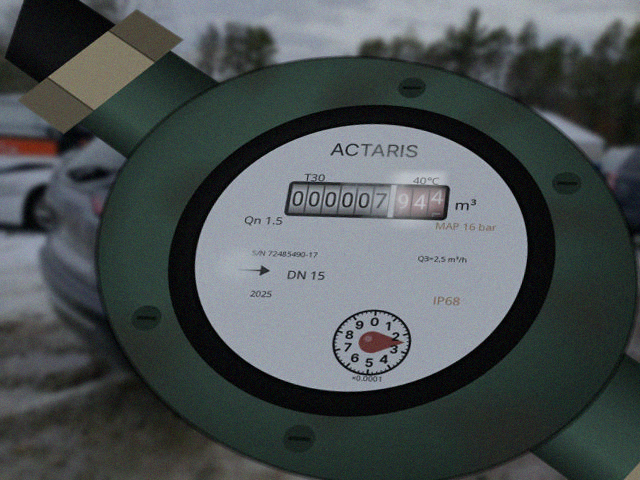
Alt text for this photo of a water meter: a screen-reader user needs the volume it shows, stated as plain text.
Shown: 7.9442 m³
